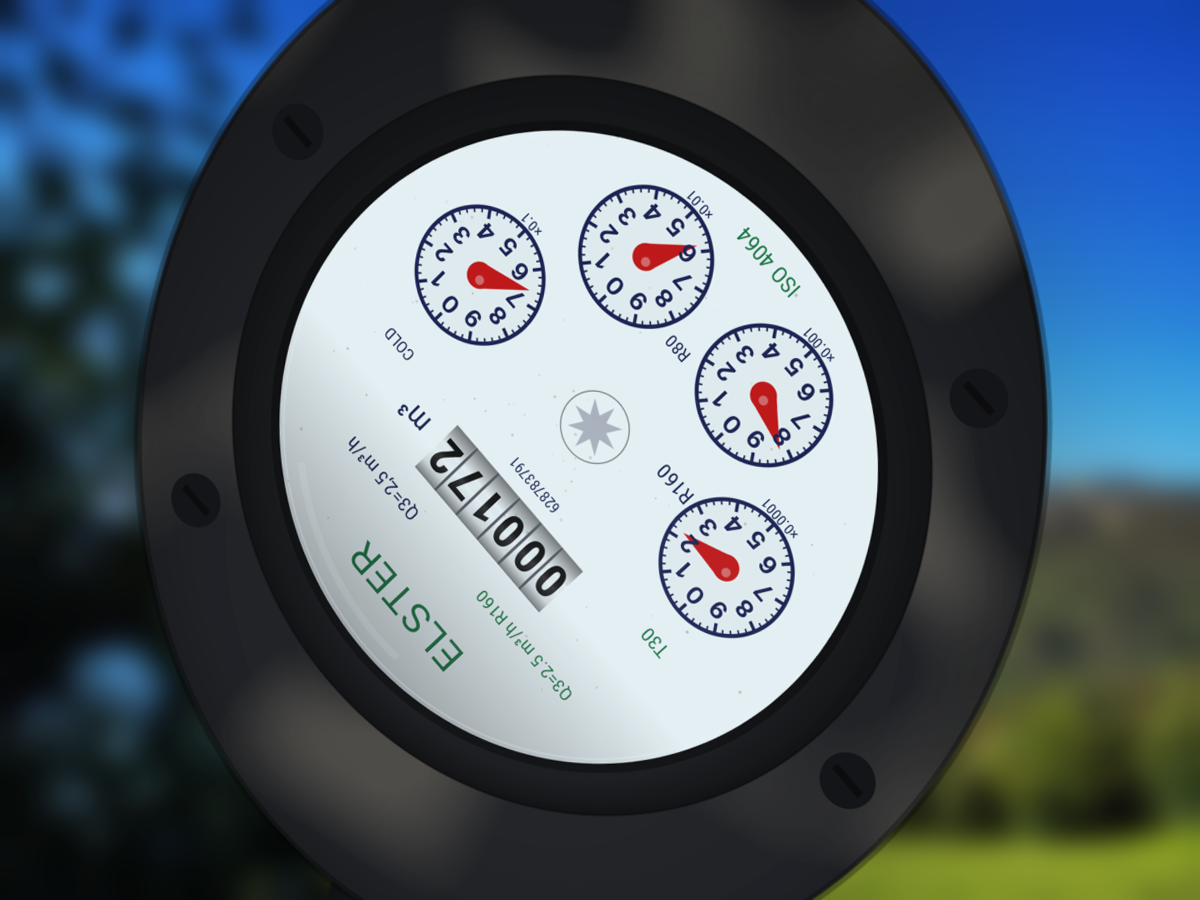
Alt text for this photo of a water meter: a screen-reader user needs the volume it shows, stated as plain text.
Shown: 172.6582 m³
